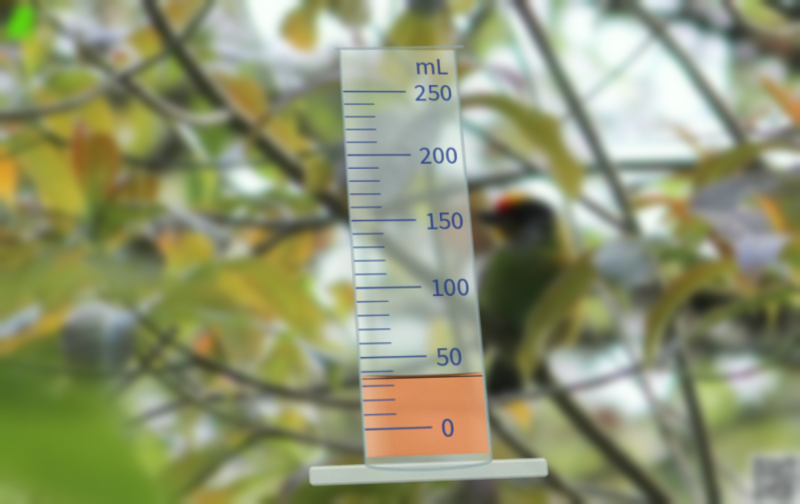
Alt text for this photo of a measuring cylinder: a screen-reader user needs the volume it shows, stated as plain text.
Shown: 35 mL
